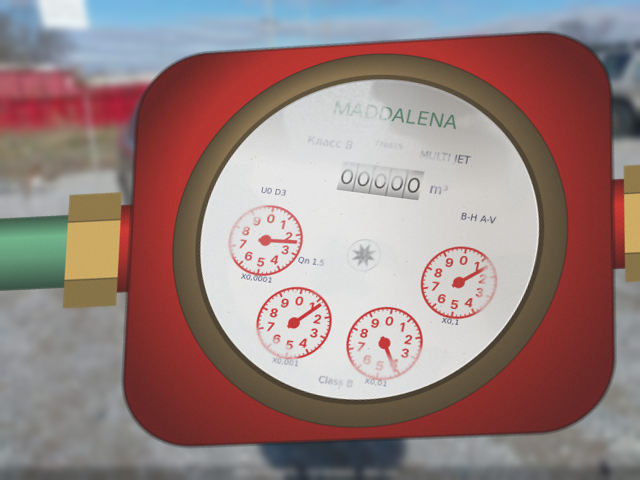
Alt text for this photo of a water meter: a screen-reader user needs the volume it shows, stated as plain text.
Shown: 0.1412 m³
